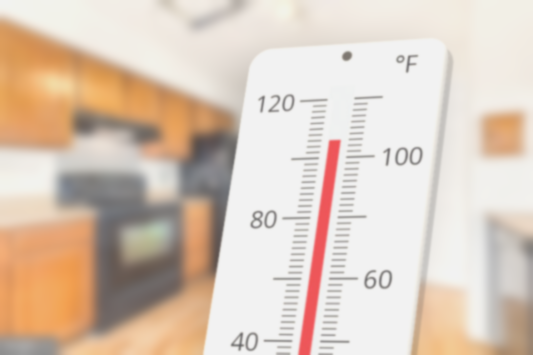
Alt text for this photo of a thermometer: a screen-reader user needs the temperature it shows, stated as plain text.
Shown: 106 °F
